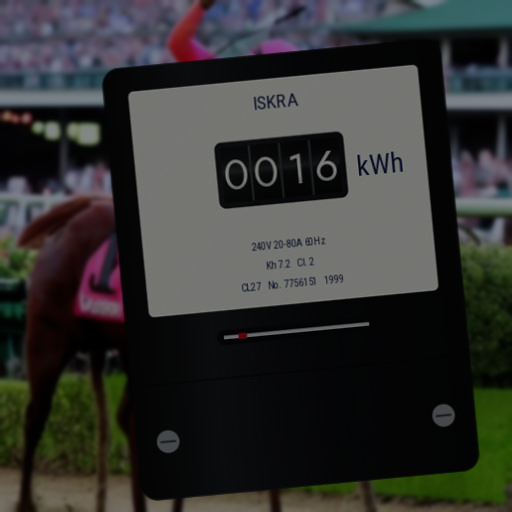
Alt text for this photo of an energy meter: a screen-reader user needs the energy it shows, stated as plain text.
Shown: 16 kWh
